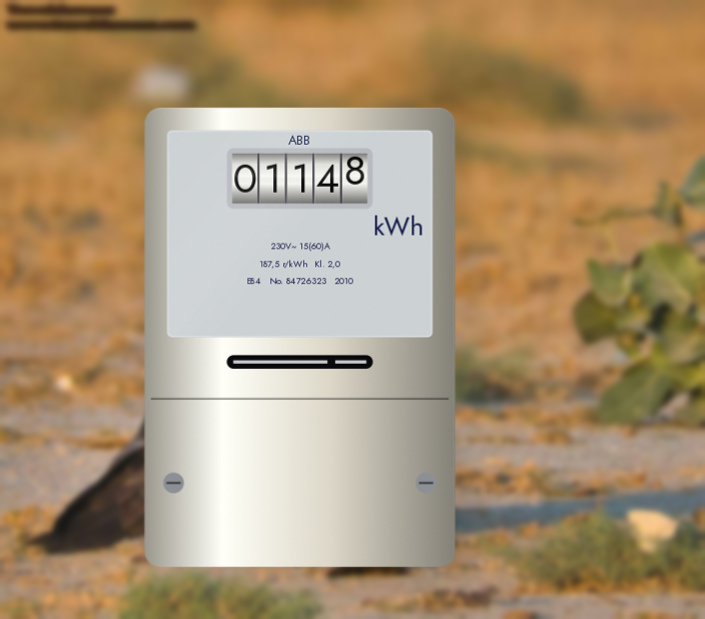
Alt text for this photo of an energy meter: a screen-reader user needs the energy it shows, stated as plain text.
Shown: 1148 kWh
